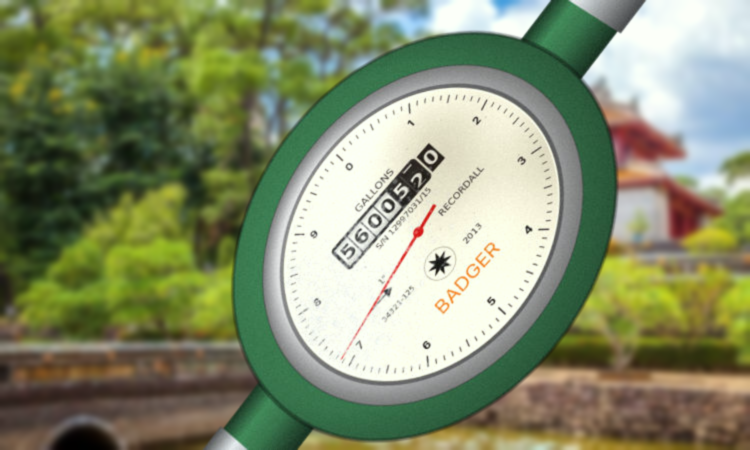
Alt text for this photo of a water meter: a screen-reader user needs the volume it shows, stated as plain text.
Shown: 5600517.1 gal
